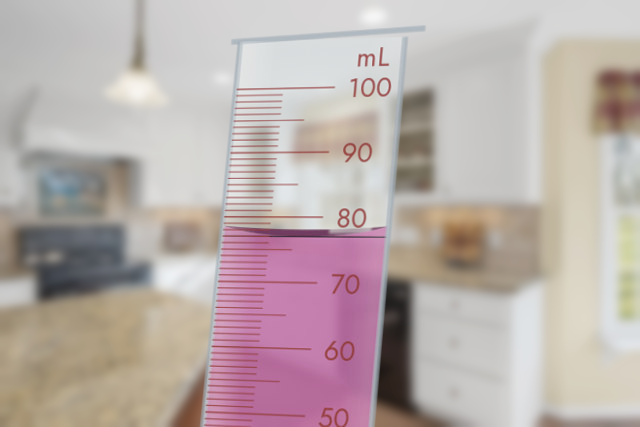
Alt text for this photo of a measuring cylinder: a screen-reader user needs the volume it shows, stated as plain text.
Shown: 77 mL
